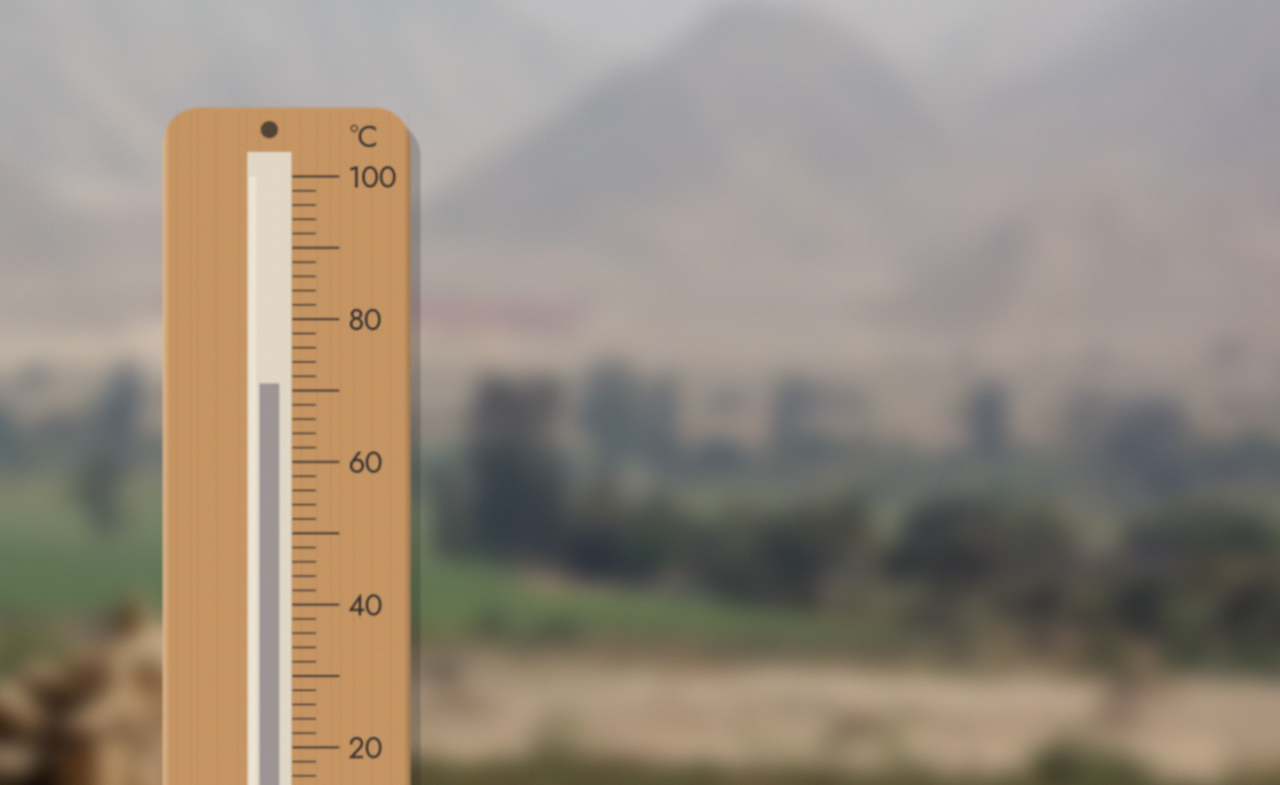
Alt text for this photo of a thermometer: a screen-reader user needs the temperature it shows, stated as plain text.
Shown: 71 °C
